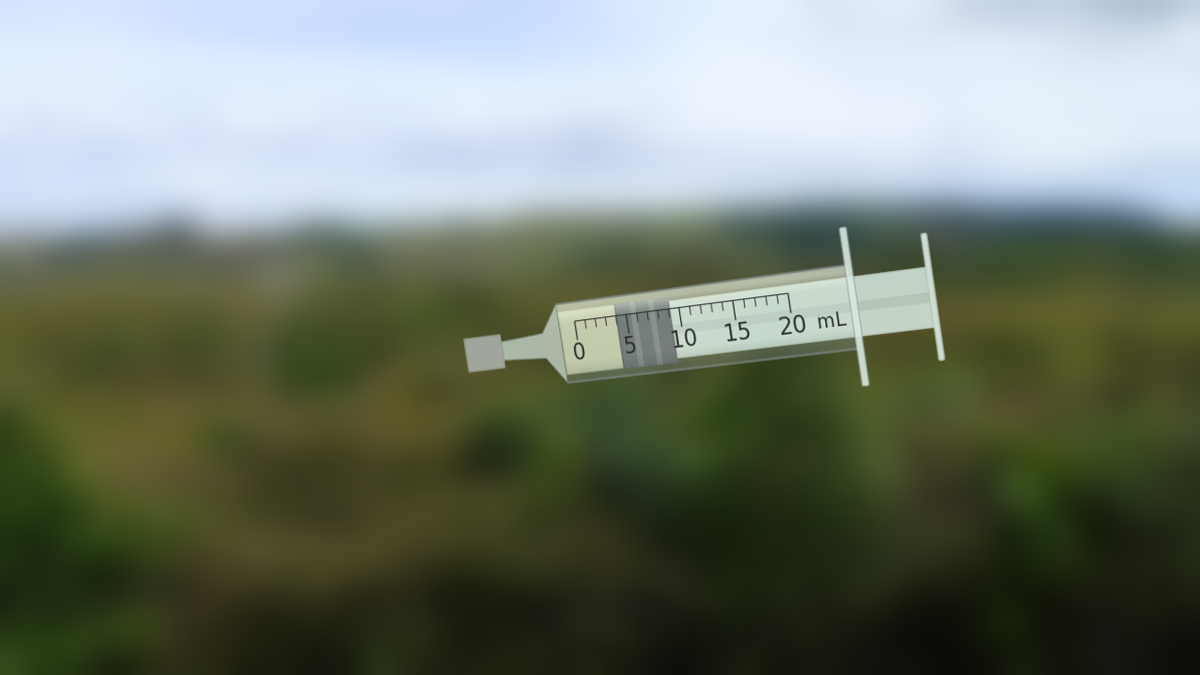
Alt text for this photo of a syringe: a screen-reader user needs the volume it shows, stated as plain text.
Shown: 4 mL
